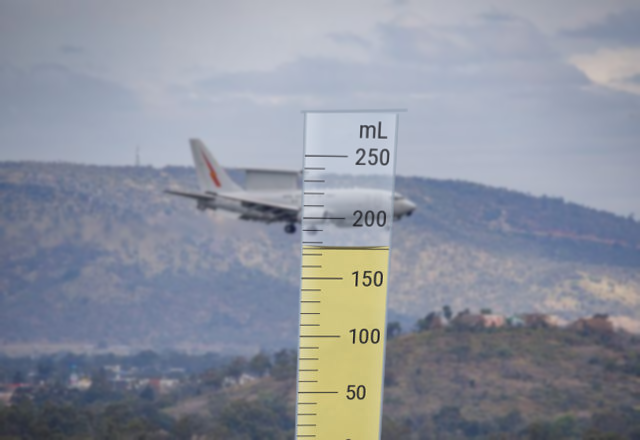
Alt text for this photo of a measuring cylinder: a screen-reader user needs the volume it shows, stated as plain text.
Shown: 175 mL
